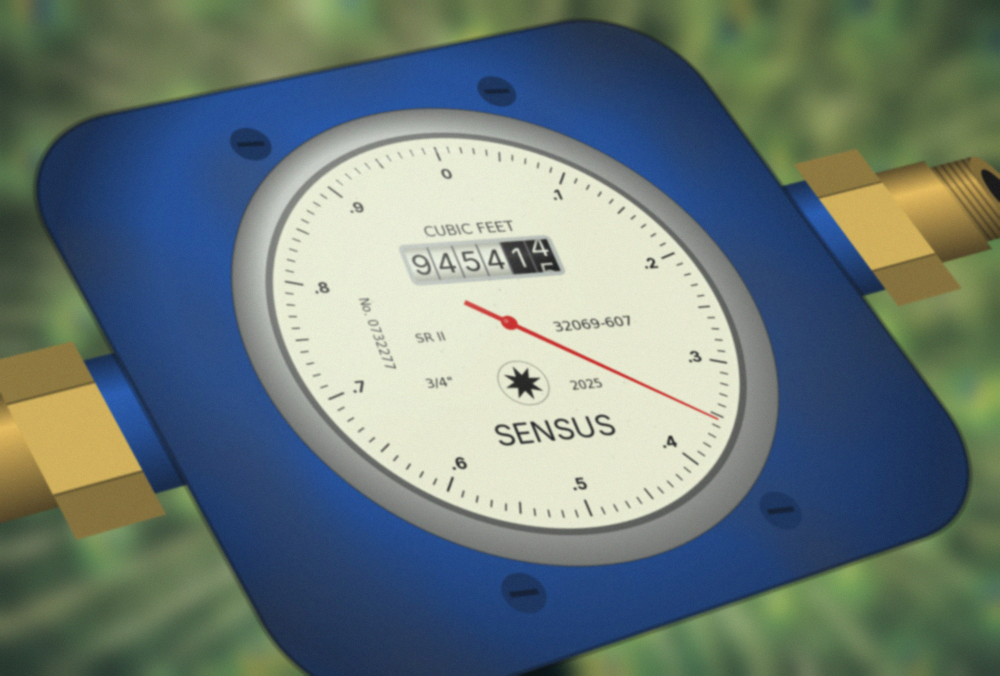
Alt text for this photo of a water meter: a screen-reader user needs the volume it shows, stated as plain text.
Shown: 945414.35 ft³
